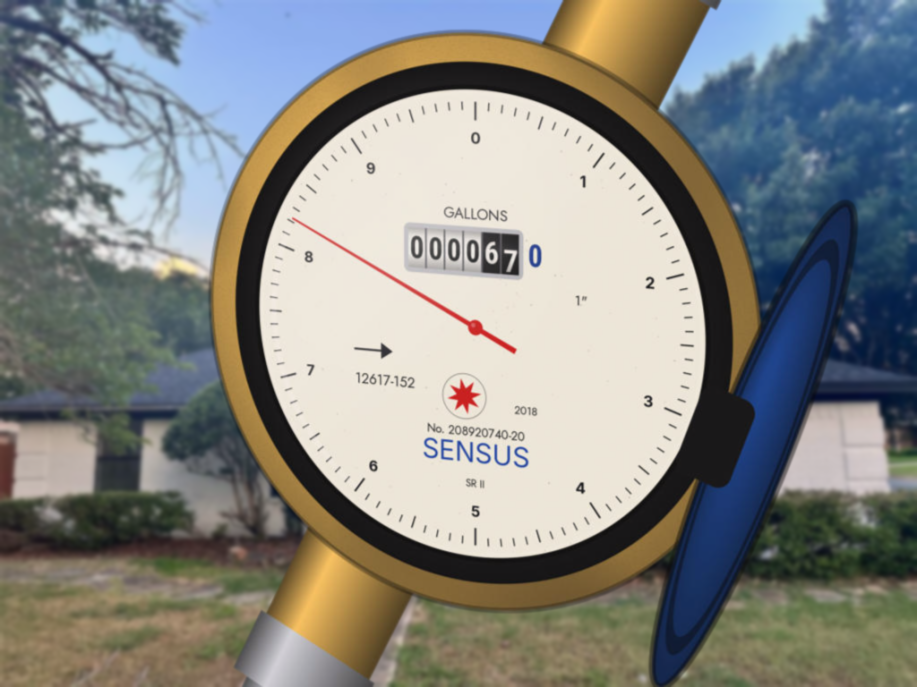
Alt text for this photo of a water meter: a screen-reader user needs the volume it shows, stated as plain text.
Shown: 668.2 gal
